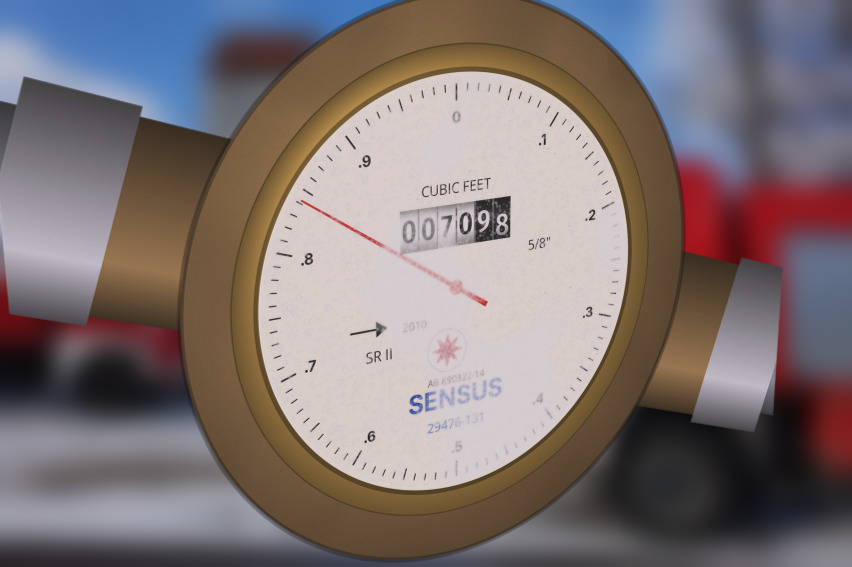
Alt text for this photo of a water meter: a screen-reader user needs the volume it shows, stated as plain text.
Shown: 7097.84 ft³
